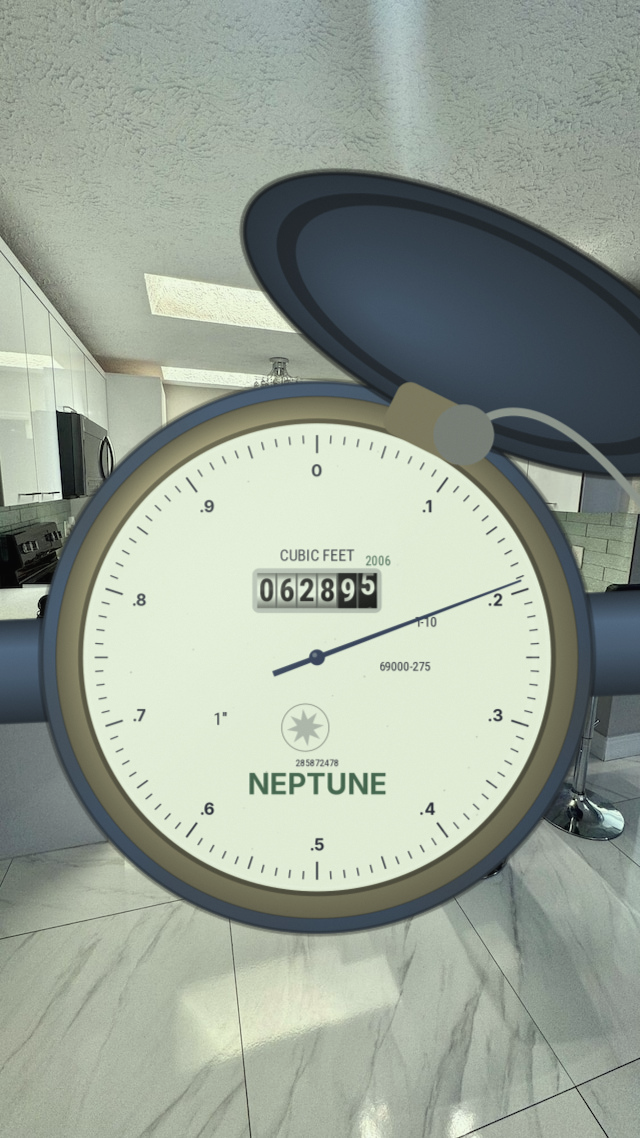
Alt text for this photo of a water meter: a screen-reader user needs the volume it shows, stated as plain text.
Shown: 62895.19 ft³
